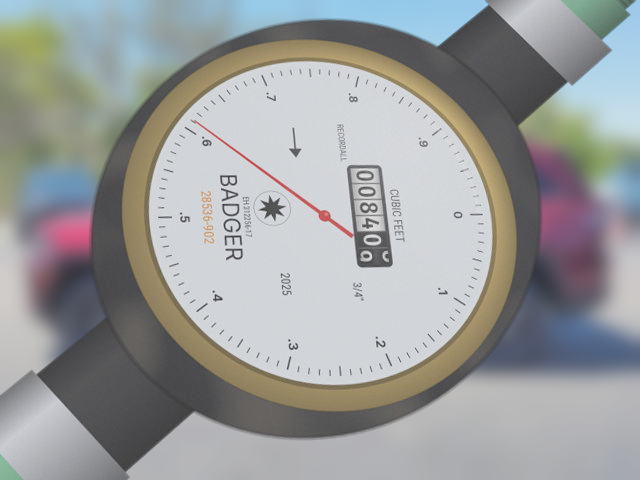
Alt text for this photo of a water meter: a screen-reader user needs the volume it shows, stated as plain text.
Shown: 8408.61 ft³
